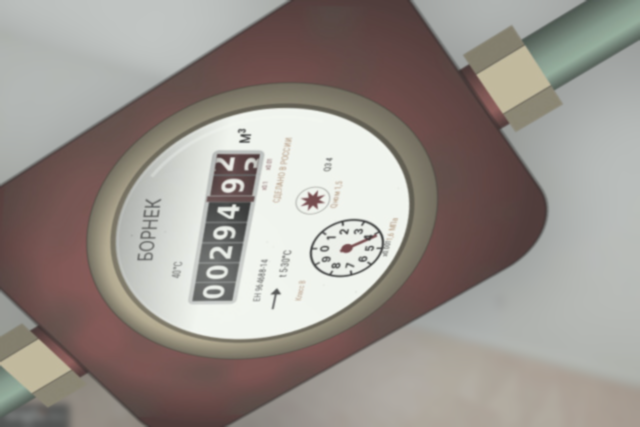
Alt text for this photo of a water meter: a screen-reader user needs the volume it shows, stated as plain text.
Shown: 294.924 m³
